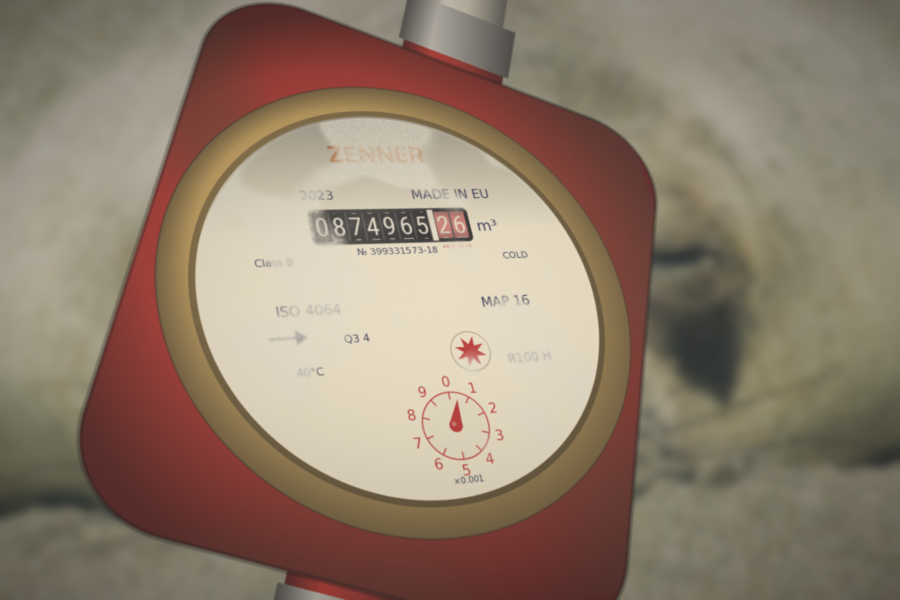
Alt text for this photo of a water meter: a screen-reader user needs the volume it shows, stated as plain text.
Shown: 874965.260 m³
